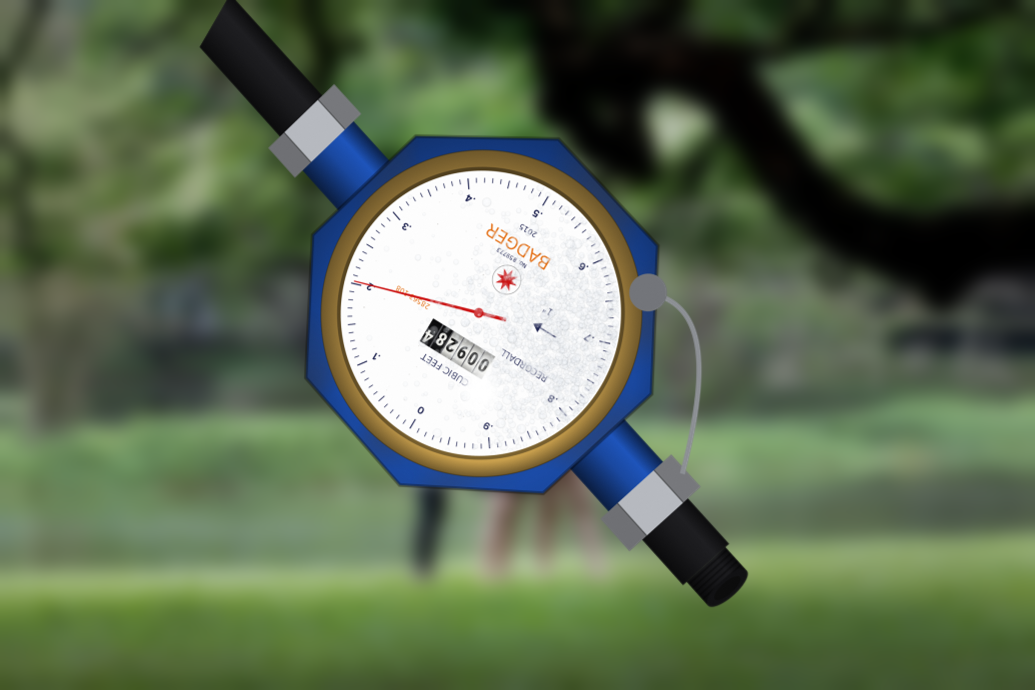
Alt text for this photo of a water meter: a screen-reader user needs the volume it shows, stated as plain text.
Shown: 9284.20 ft³
